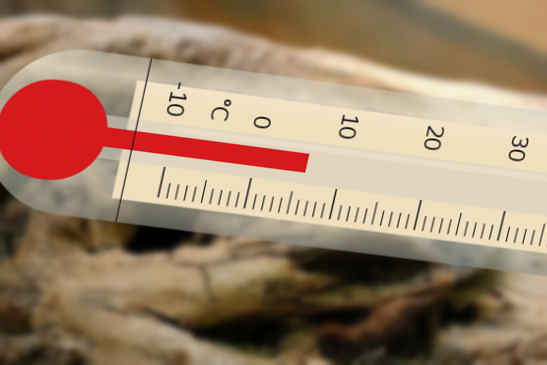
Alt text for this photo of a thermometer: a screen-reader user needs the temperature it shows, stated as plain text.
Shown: 6 °C
